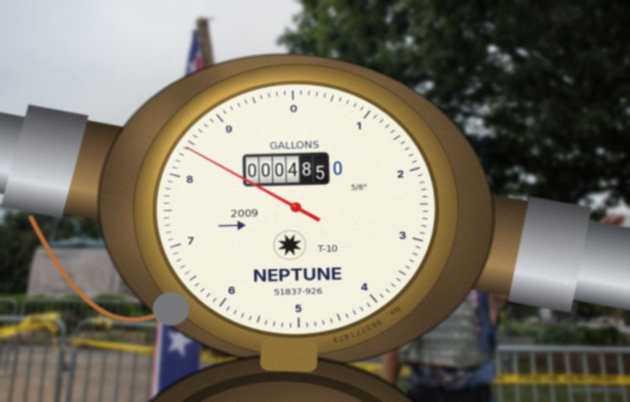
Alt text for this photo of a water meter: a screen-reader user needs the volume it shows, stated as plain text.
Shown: 4848.4 gal
